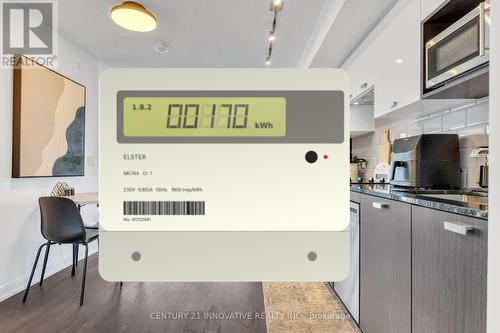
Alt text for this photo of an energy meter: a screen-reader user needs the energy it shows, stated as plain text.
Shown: 170 kWh
